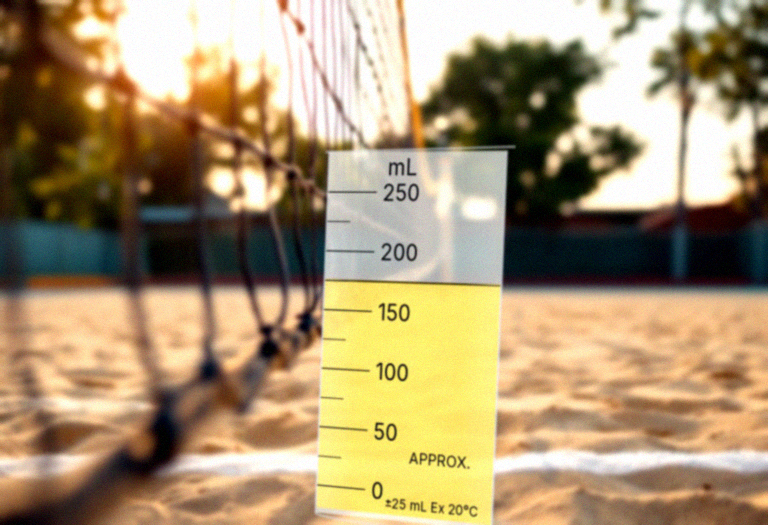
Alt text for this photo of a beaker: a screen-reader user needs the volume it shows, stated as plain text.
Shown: 175 mL
